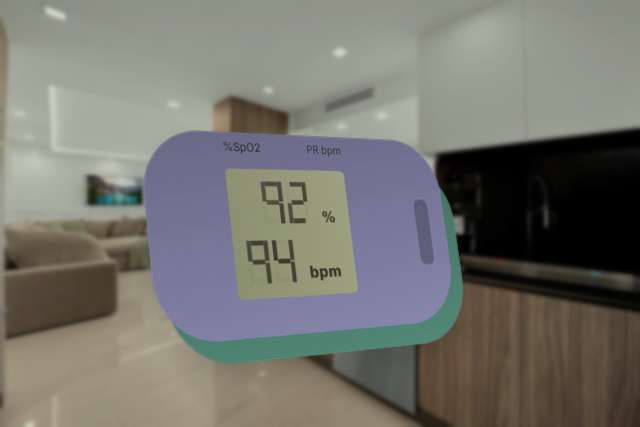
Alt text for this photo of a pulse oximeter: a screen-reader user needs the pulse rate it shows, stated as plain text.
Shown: 94 bpm
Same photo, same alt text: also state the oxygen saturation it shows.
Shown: 92 %
